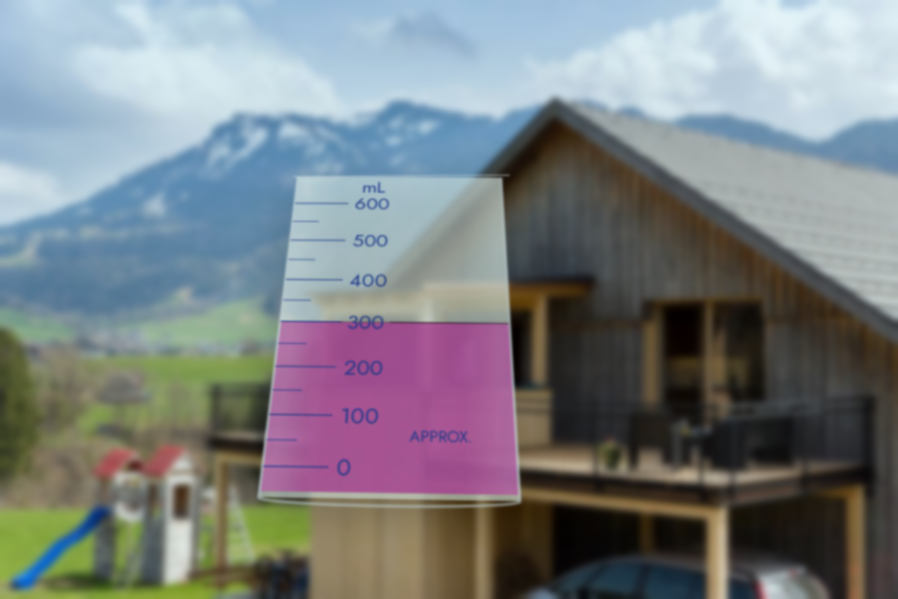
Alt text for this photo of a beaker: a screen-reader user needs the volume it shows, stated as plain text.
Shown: 300 mL
